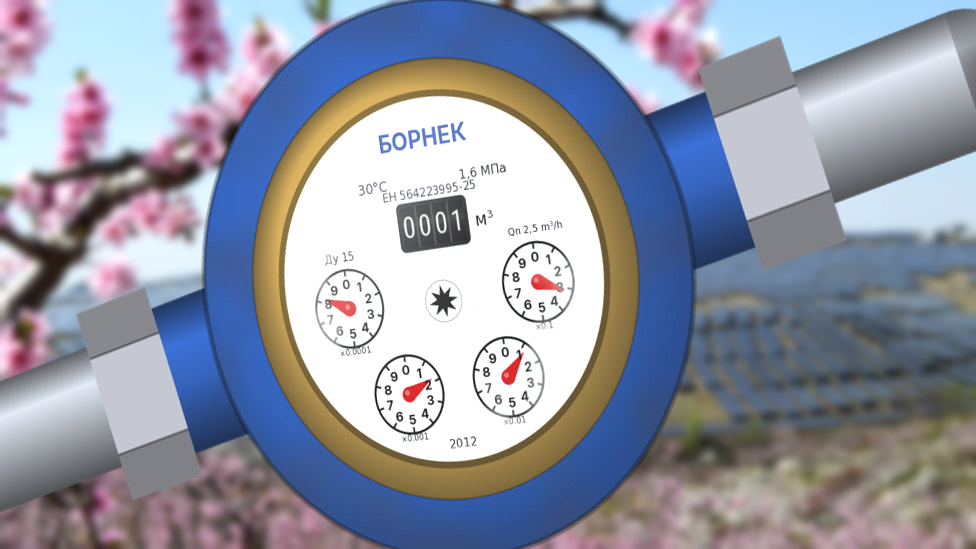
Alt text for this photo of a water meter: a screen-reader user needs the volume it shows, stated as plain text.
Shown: 1.3118 m³
